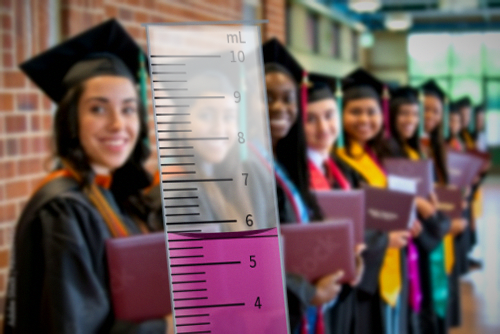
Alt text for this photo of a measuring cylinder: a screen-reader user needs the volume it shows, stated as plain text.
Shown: 5.6 mL
